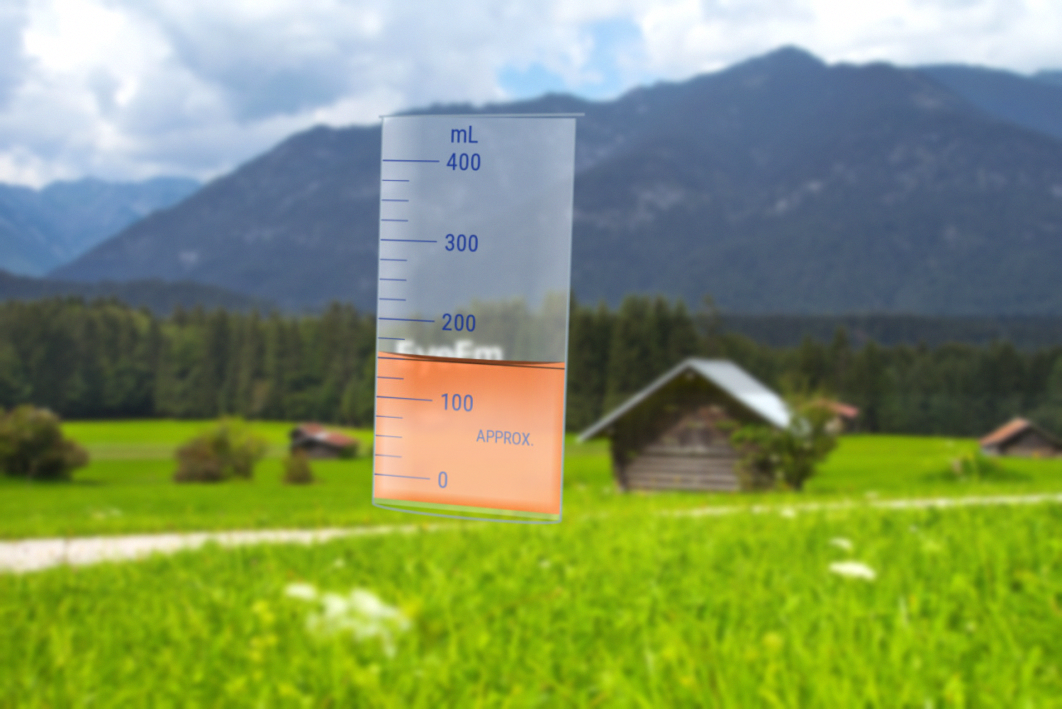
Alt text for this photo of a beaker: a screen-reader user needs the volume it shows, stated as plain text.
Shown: 150 mL
